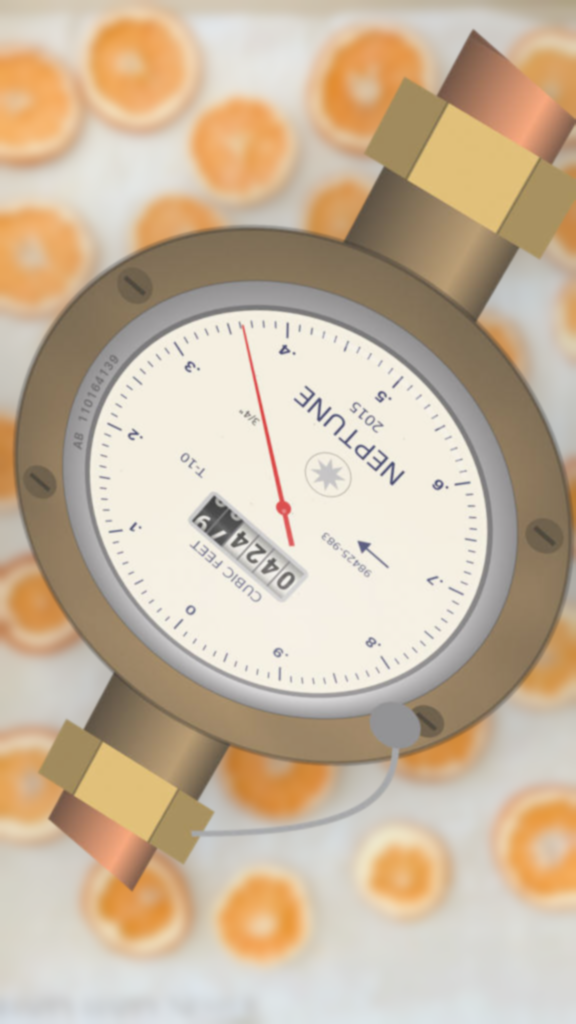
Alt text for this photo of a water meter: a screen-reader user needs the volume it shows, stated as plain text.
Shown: 42479.36 ft³
